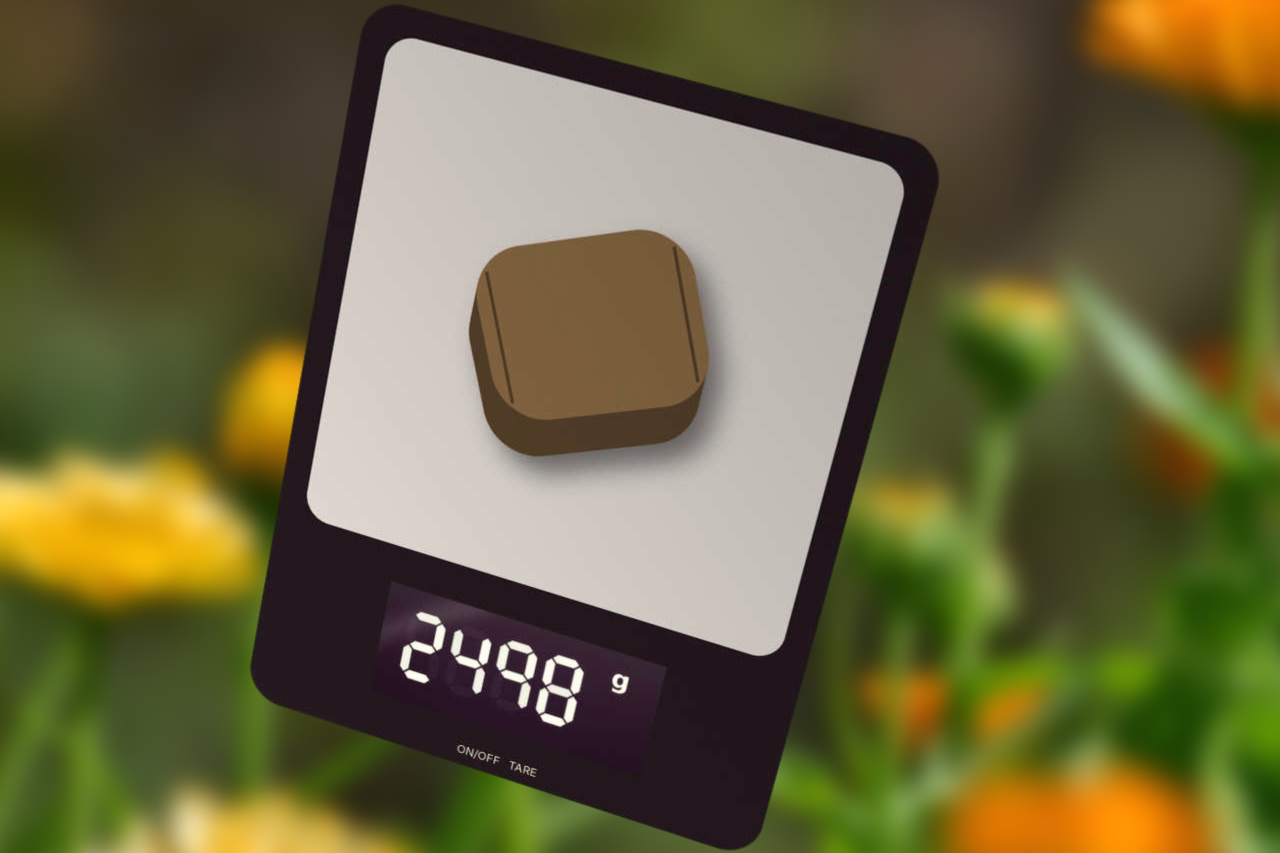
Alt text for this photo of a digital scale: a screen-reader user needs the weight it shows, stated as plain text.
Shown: 2498 g
